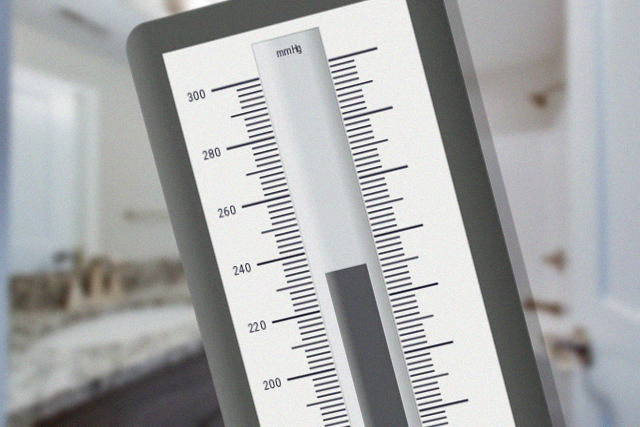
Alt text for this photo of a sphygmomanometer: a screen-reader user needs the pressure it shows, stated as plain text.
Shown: 232 mmHg
